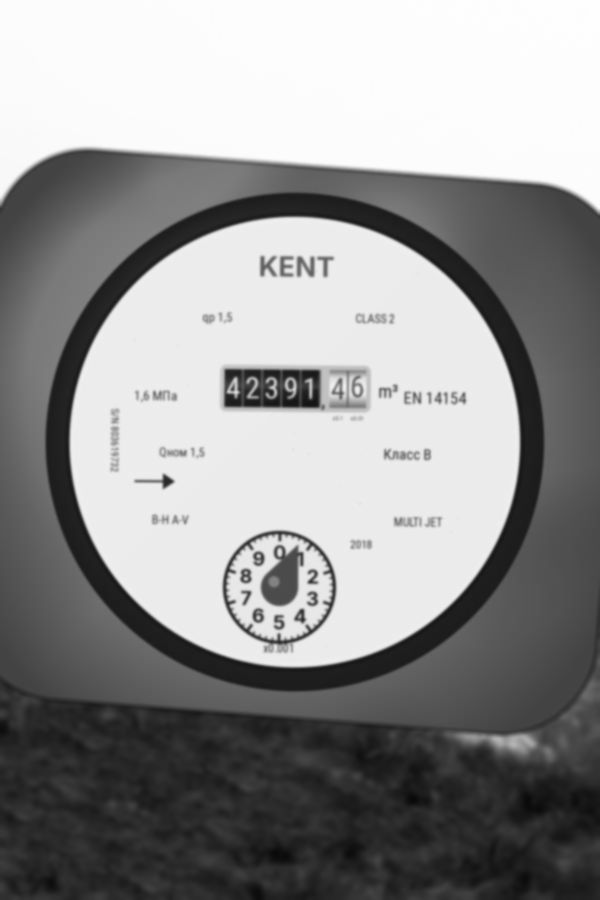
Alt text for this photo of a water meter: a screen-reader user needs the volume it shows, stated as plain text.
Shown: 42391.460 m³
